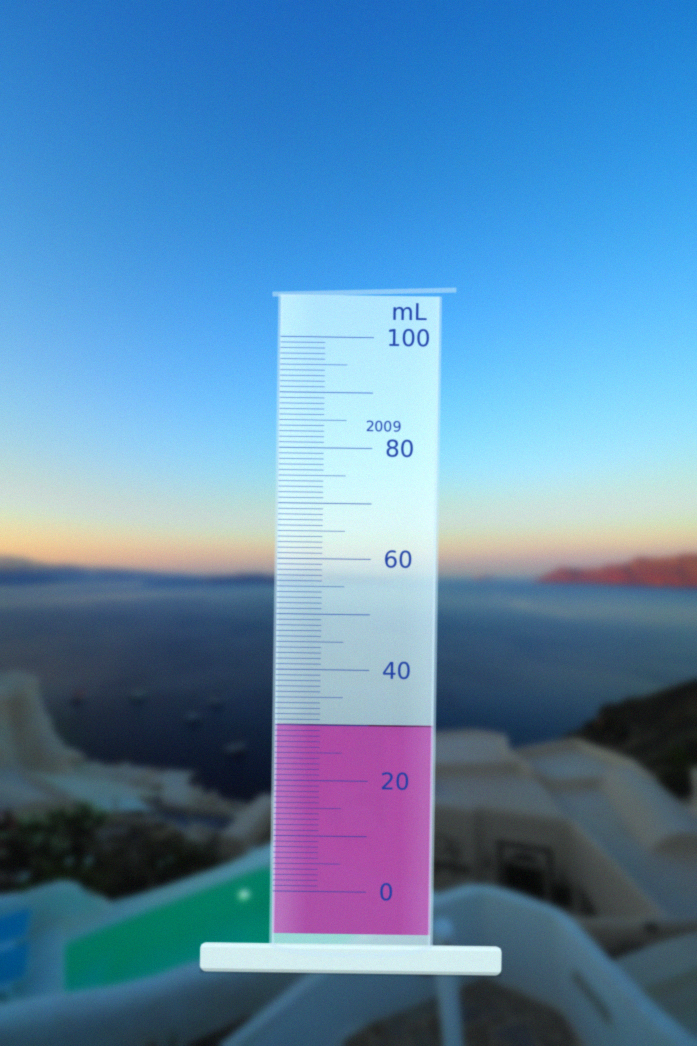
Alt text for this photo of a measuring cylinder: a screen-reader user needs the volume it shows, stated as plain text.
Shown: 30 mL
